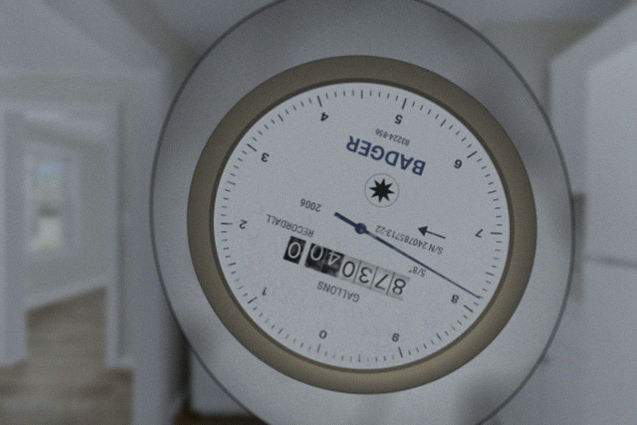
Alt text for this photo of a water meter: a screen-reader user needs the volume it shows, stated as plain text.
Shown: 8730397.8 gal
